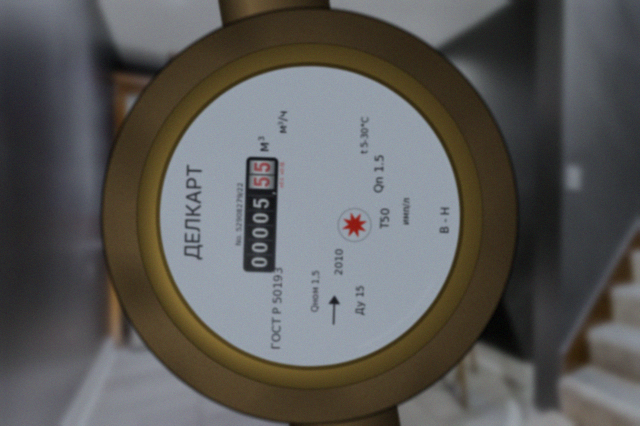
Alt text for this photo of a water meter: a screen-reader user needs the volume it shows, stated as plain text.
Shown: 5.55 m³
